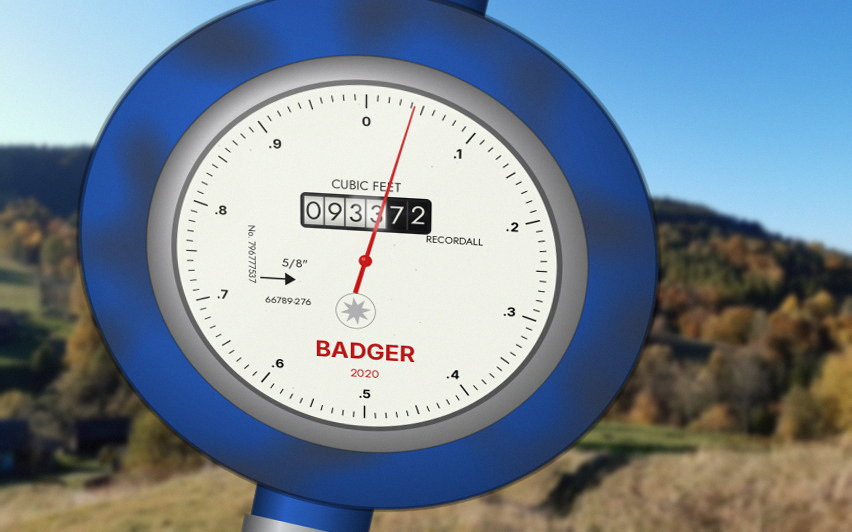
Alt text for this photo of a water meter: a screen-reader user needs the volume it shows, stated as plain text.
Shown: 93372.04 ft³
